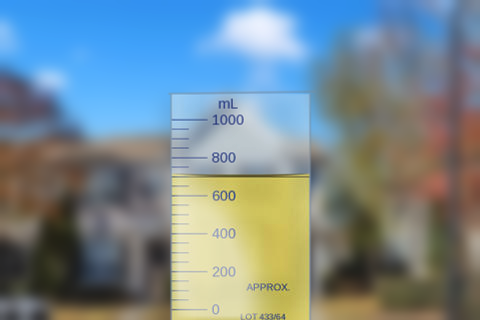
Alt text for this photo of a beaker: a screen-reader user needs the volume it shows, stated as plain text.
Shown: 700 mL
